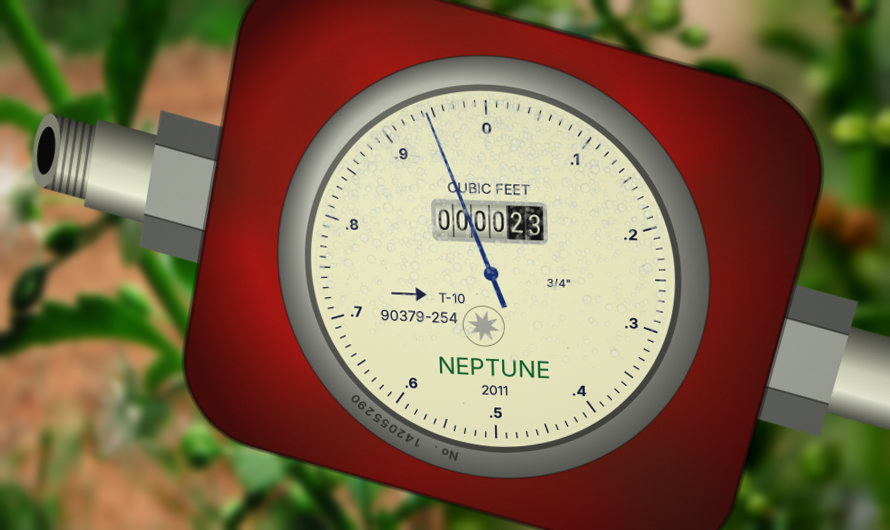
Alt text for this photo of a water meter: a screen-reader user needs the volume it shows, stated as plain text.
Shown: 22.94 ft³
